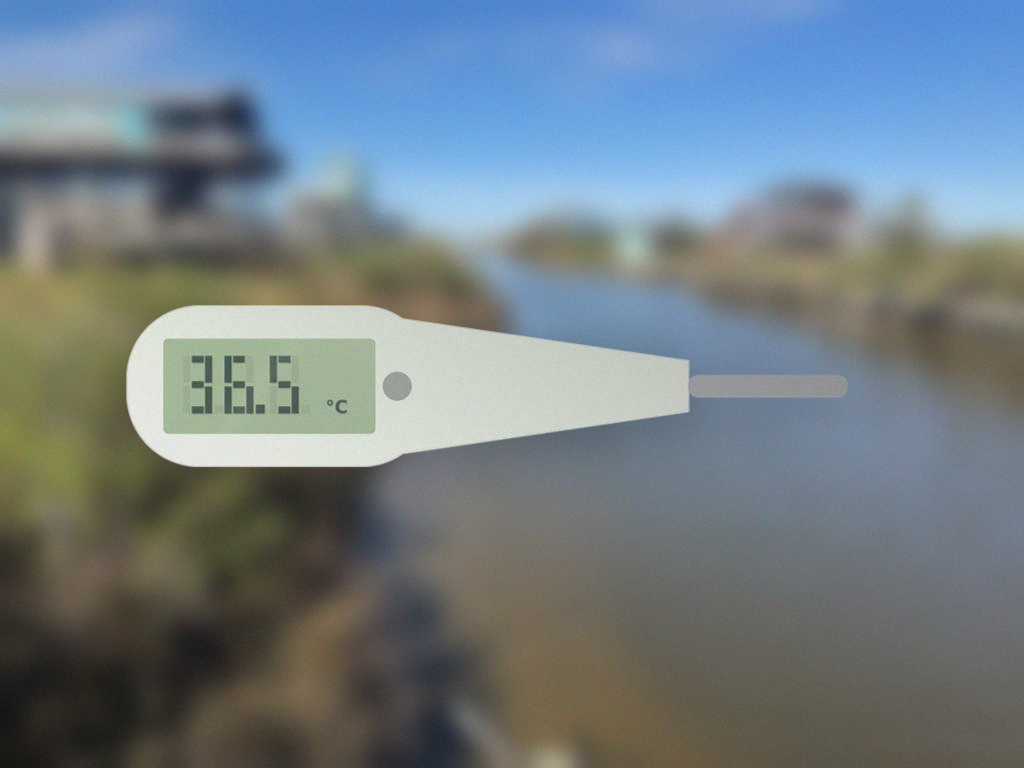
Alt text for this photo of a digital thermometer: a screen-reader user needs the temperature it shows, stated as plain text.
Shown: 36.5 °C
